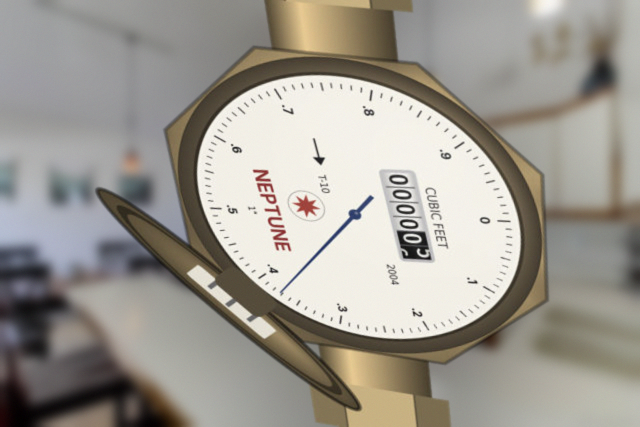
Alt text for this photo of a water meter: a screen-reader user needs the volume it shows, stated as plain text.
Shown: 5.37 ft³
